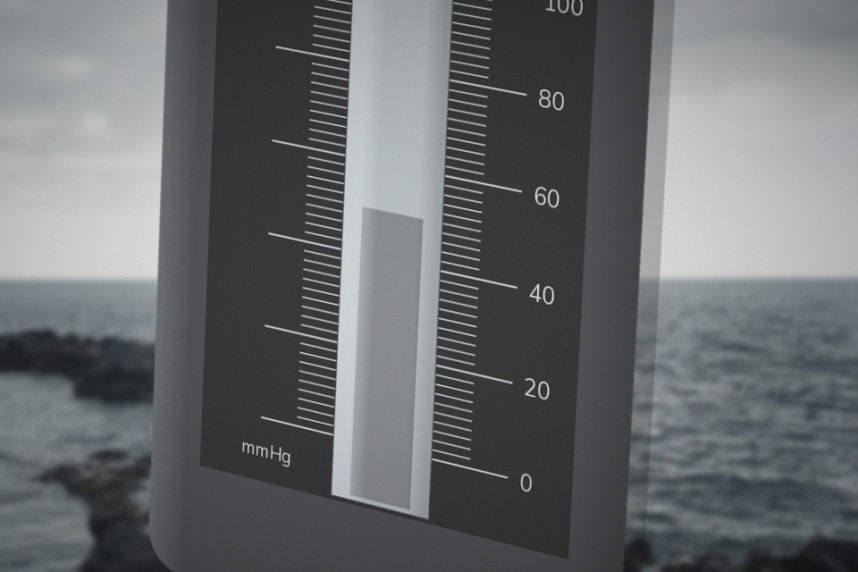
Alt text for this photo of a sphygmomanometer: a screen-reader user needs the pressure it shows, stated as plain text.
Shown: 50 mmHg
